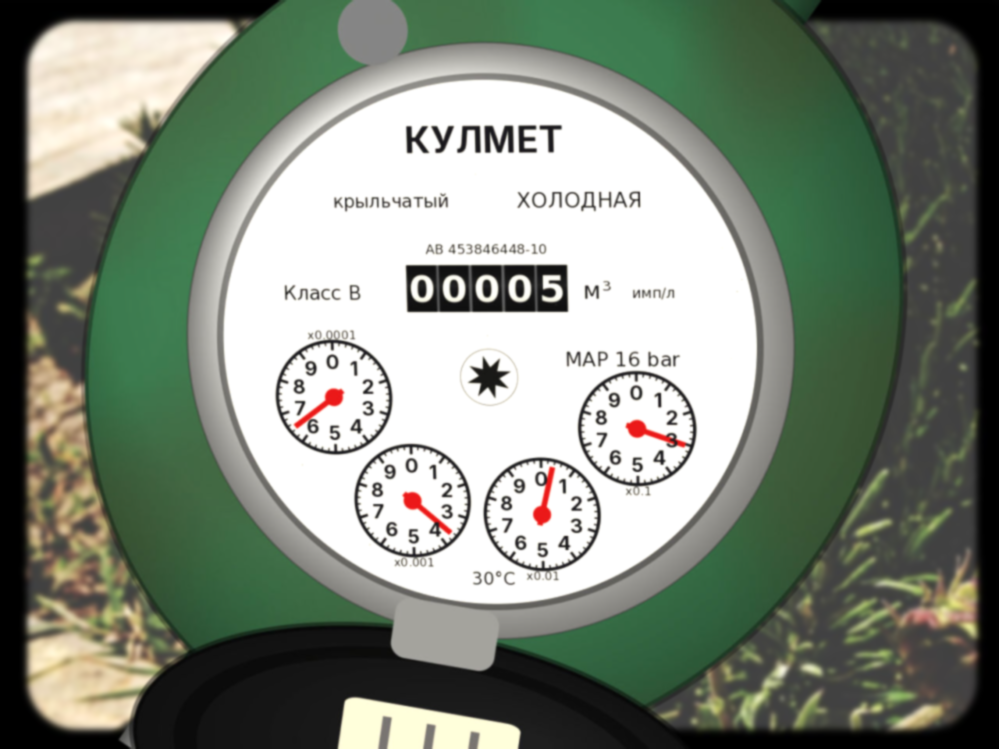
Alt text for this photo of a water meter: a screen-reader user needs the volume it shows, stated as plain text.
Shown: 5.3036 m³
